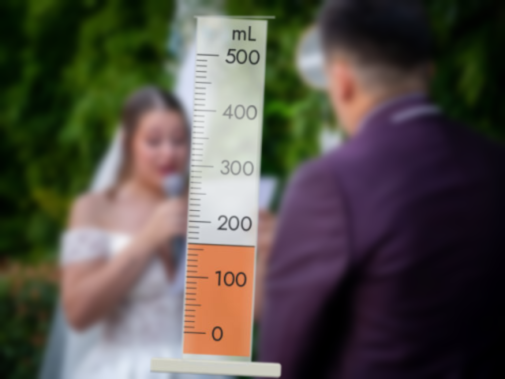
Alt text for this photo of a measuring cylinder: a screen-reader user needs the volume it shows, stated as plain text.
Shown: 160 mL
